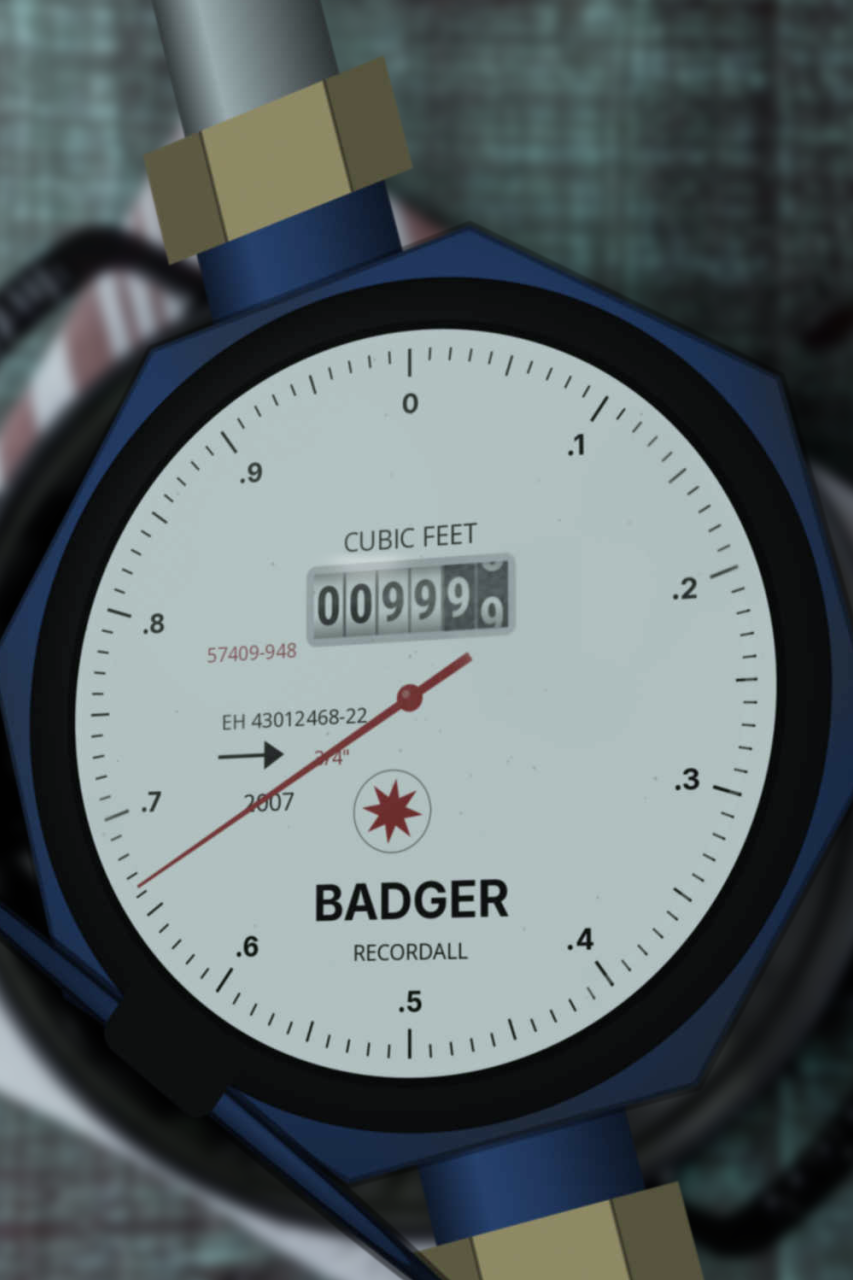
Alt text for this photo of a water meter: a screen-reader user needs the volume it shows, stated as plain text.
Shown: 9998.66 ft³
